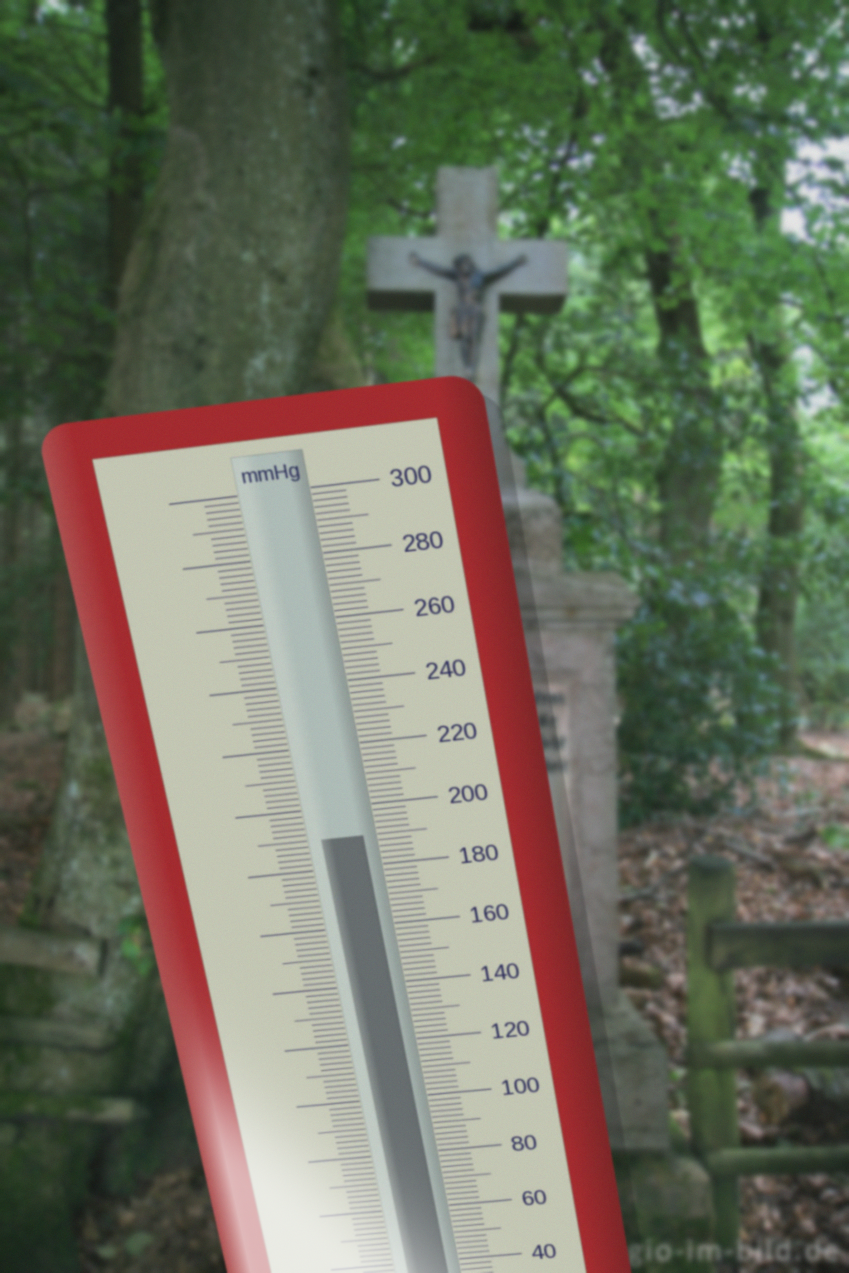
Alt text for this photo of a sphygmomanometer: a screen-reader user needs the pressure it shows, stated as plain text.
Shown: 190 mmHg
